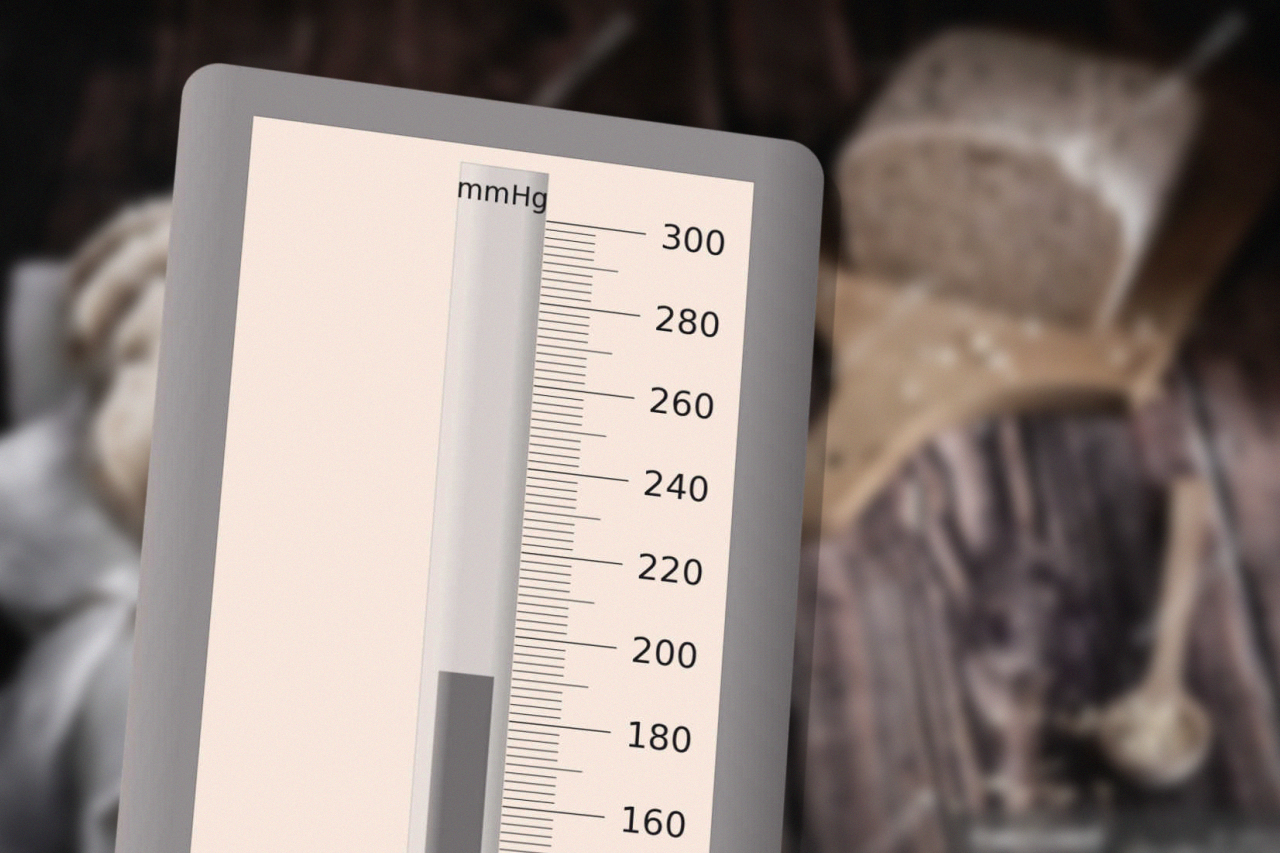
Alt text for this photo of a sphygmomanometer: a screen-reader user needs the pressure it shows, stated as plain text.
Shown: 190 mmHg
